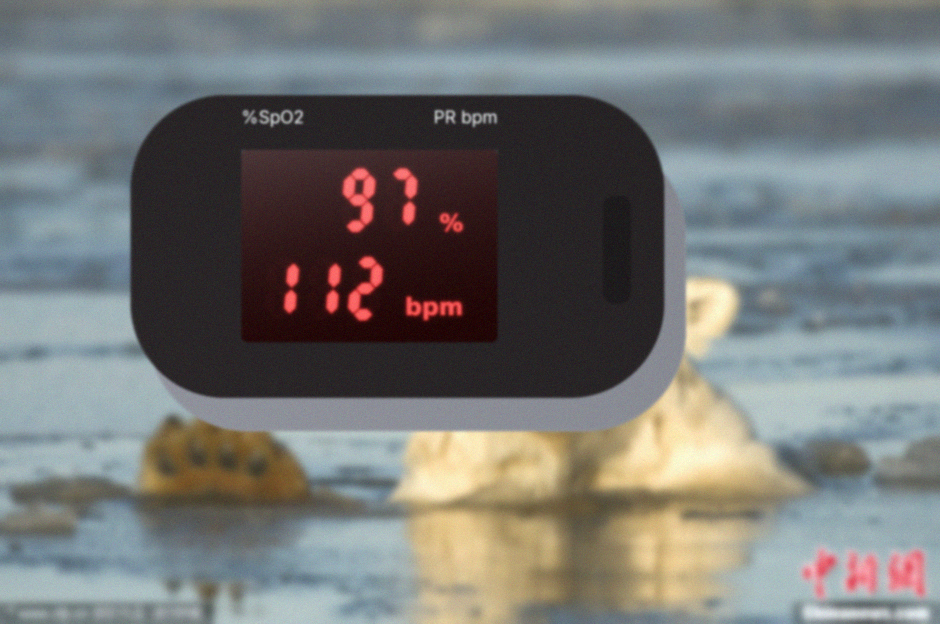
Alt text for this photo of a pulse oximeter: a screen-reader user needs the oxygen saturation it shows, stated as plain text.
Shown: 97 %
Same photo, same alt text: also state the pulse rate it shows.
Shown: 112 bpm
